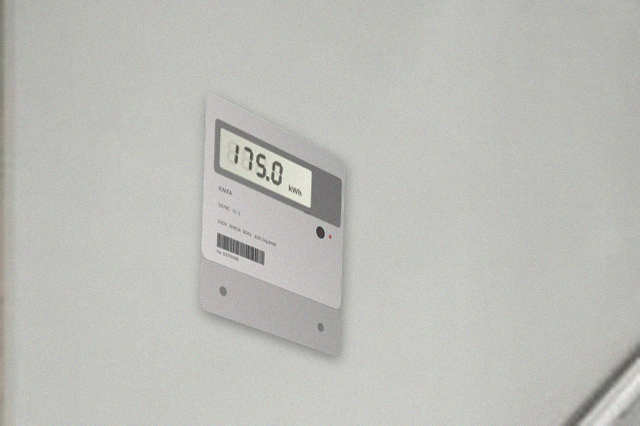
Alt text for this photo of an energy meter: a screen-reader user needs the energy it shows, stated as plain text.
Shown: 175.0 kWh
